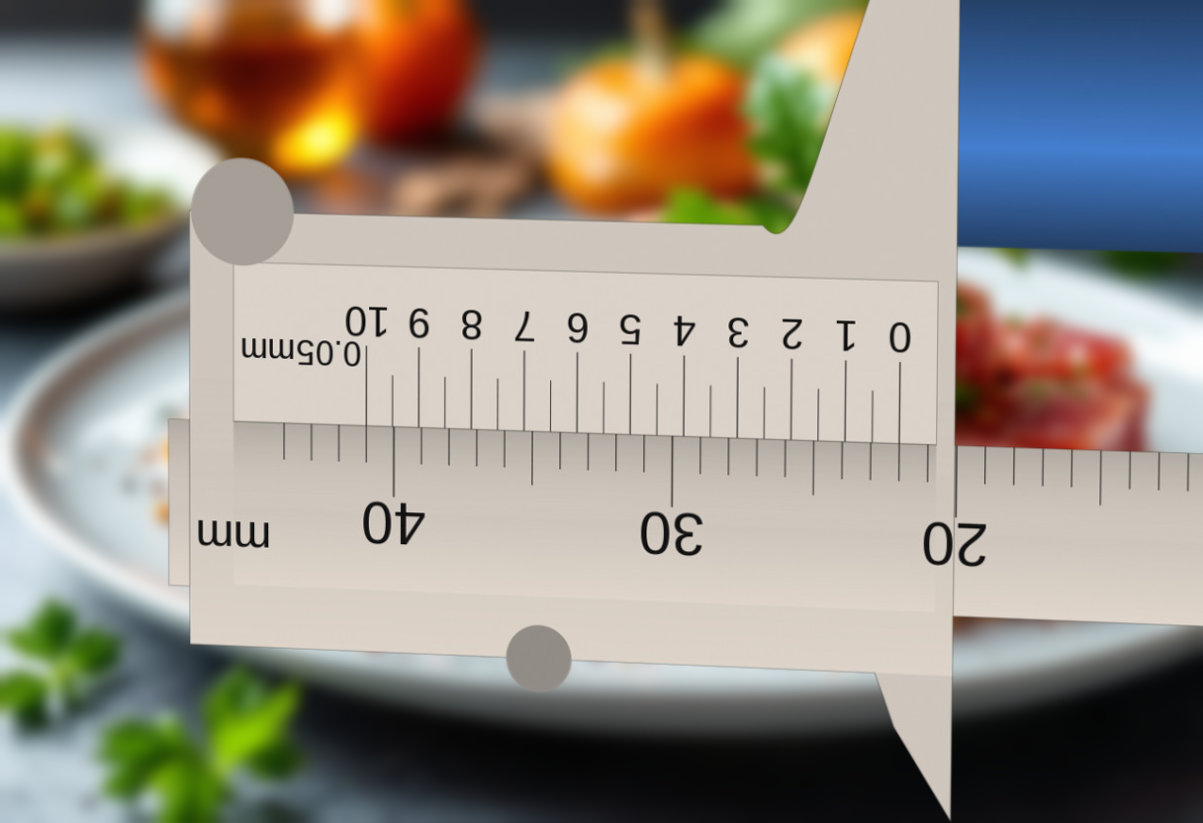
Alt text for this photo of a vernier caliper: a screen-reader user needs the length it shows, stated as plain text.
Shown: 22.00 mm
